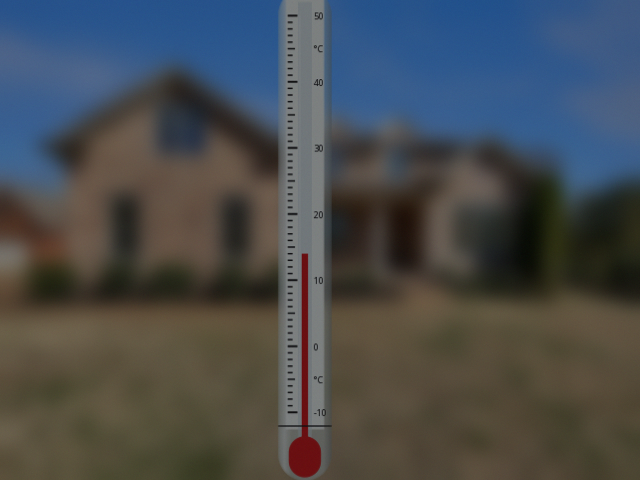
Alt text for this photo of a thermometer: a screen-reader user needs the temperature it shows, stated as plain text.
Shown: 14 °C
